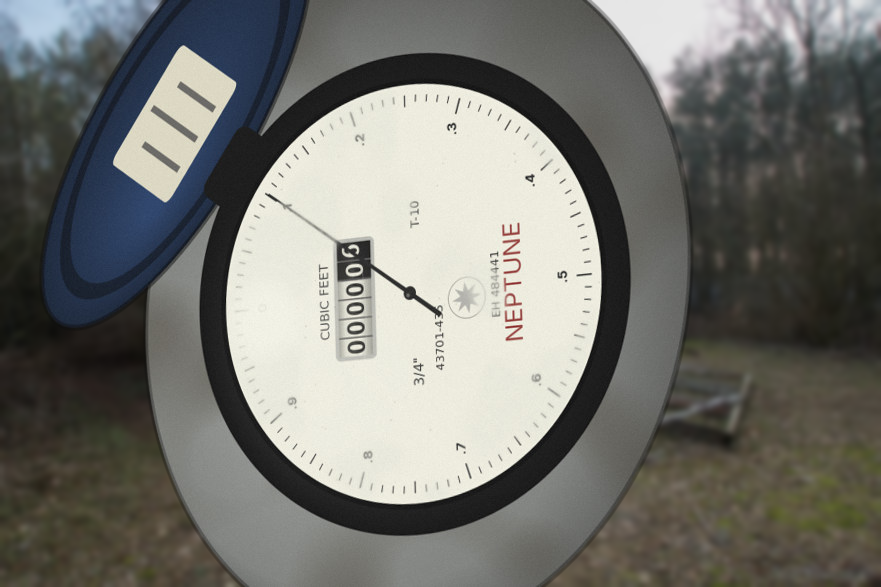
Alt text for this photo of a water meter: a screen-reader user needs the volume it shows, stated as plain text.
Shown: 6.10 ft³
